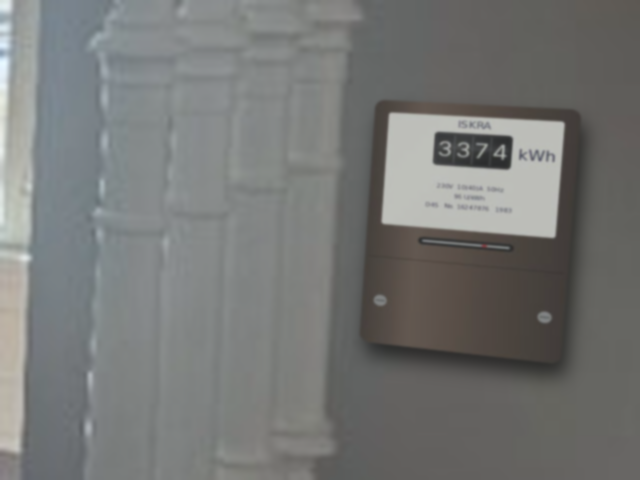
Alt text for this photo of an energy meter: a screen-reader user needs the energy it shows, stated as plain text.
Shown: 3374 kWh
